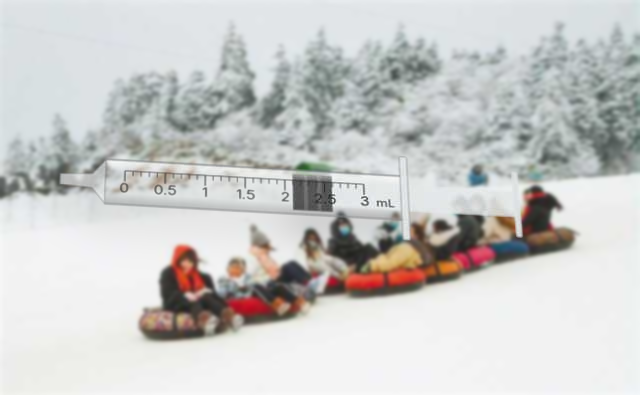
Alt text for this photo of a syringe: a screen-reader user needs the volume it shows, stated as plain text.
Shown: 2.1 mL
